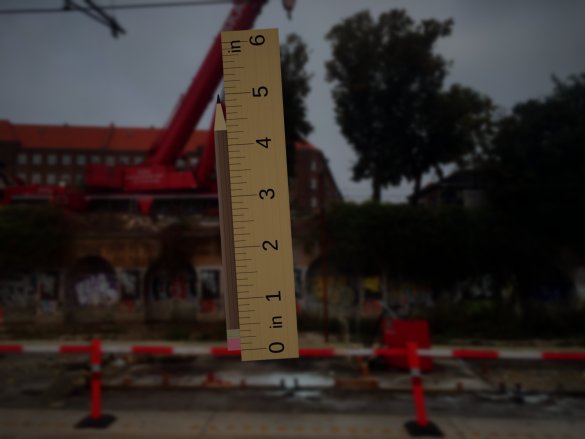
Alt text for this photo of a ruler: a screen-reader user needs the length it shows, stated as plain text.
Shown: 5 in
